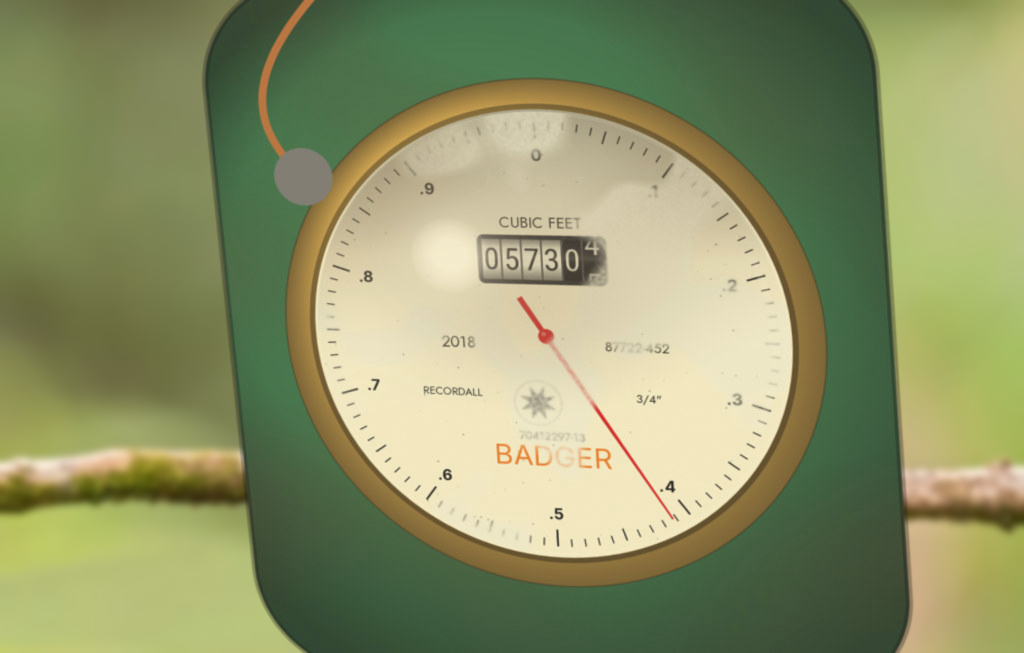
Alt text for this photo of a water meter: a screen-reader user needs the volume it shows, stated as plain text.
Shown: 57304.41 ft³
